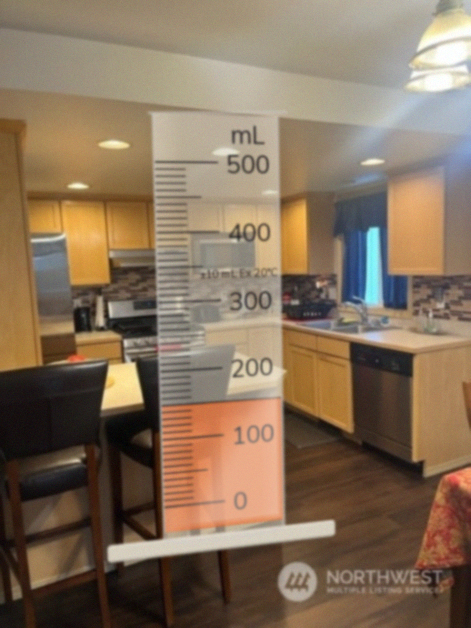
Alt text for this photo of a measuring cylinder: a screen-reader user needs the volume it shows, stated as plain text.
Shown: 150 mL
